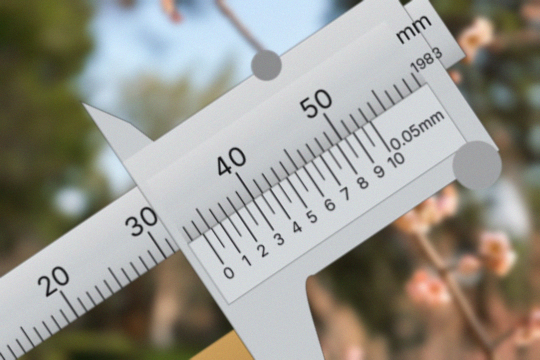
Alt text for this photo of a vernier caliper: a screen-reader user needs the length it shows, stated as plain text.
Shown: 34.2 mm
